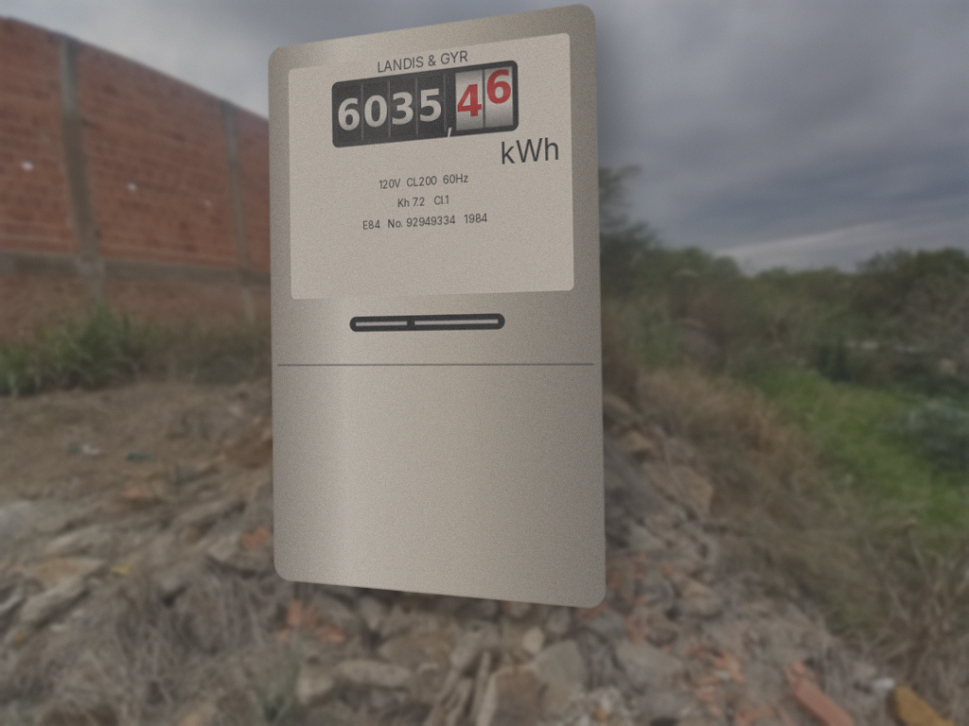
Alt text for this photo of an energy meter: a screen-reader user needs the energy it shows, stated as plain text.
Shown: 6035.46 kWh
